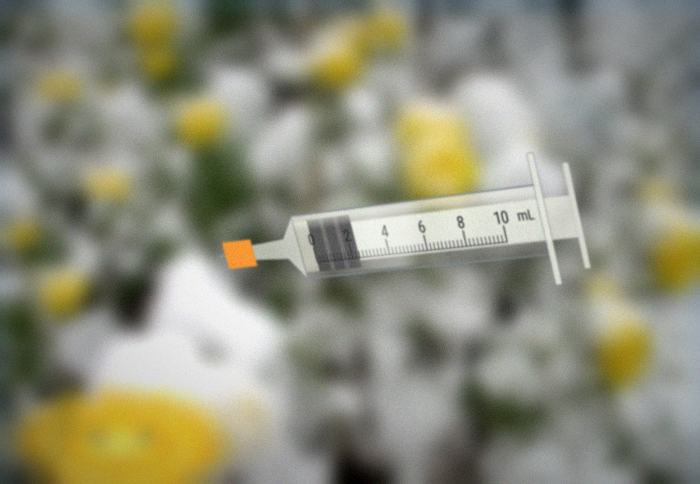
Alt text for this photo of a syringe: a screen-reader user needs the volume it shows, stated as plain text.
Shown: 0 mL
